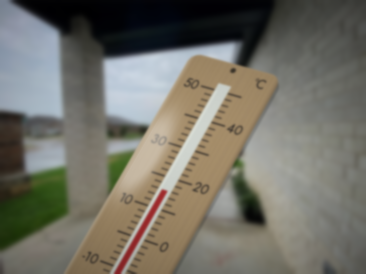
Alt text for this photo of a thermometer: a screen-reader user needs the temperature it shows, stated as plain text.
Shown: 16 °C
